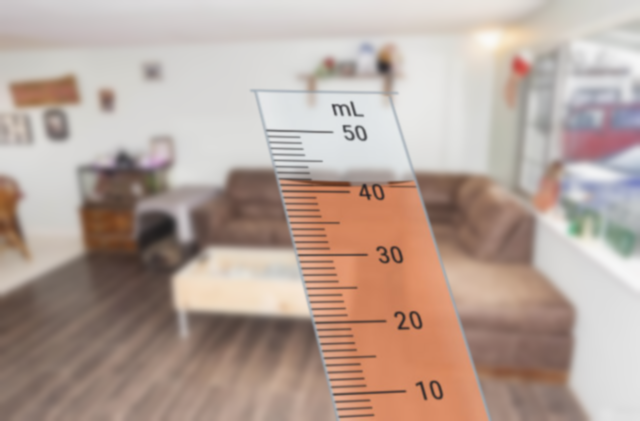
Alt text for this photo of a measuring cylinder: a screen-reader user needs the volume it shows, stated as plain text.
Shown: 41 mL
